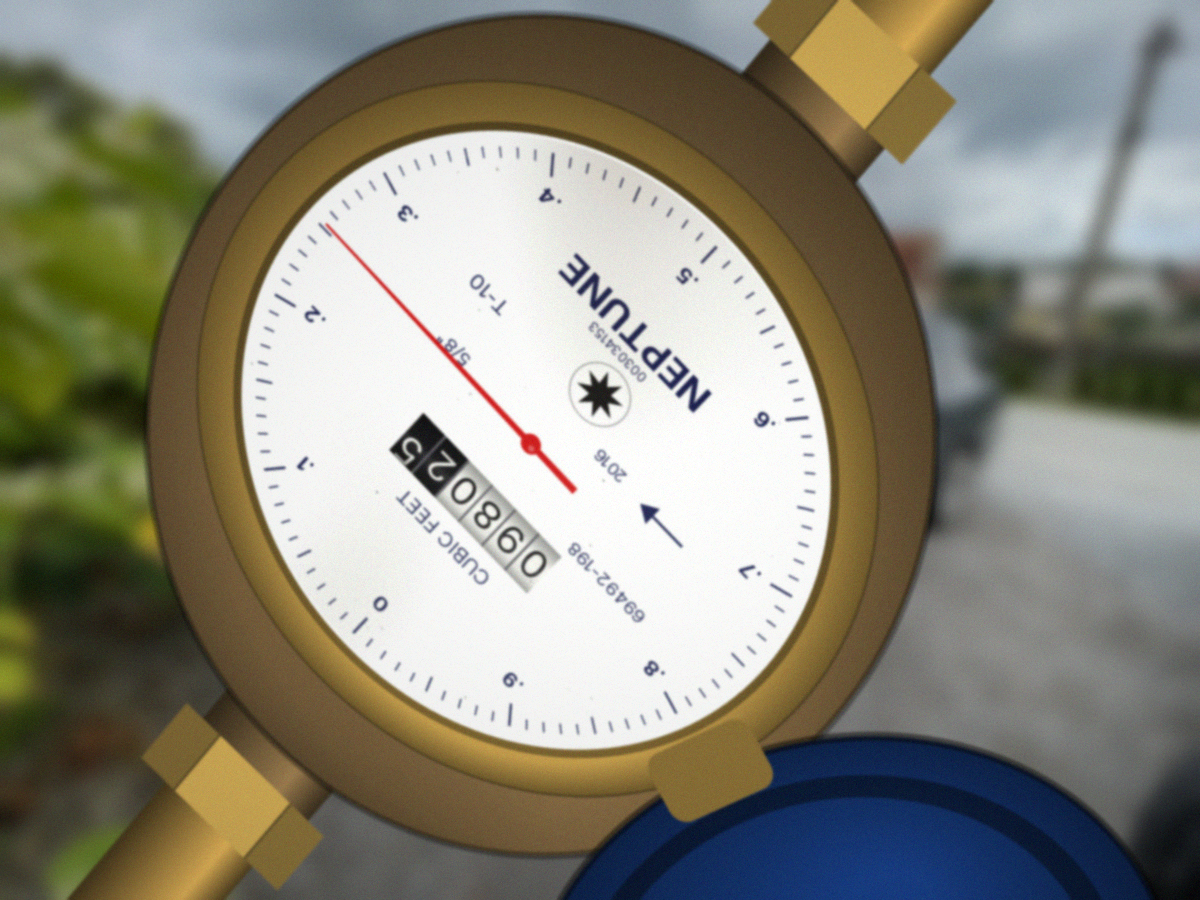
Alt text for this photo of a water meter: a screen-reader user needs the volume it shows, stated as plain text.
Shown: 98025.25 ft³
